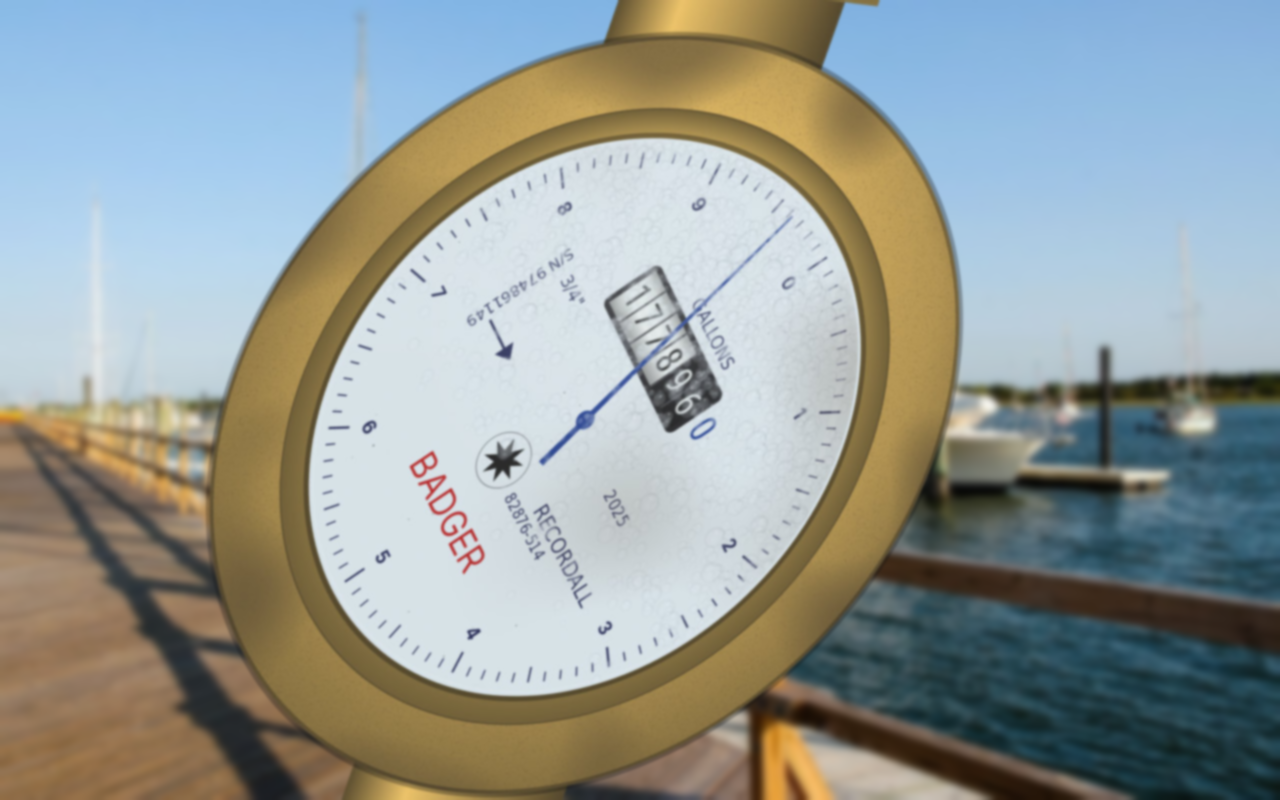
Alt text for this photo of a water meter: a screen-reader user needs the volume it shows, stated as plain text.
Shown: 1778959.6 gal
